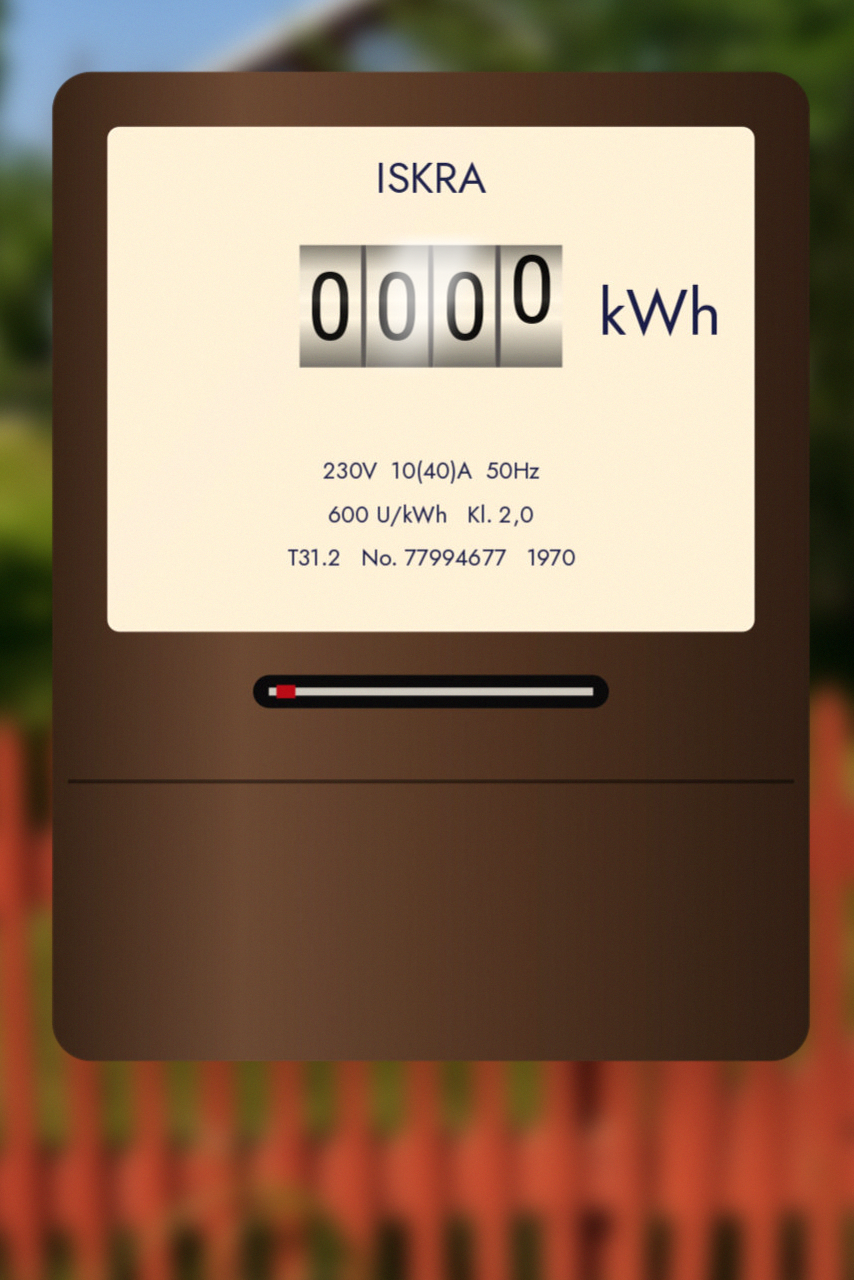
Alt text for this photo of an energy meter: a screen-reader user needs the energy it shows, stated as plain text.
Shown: 0 kWh
